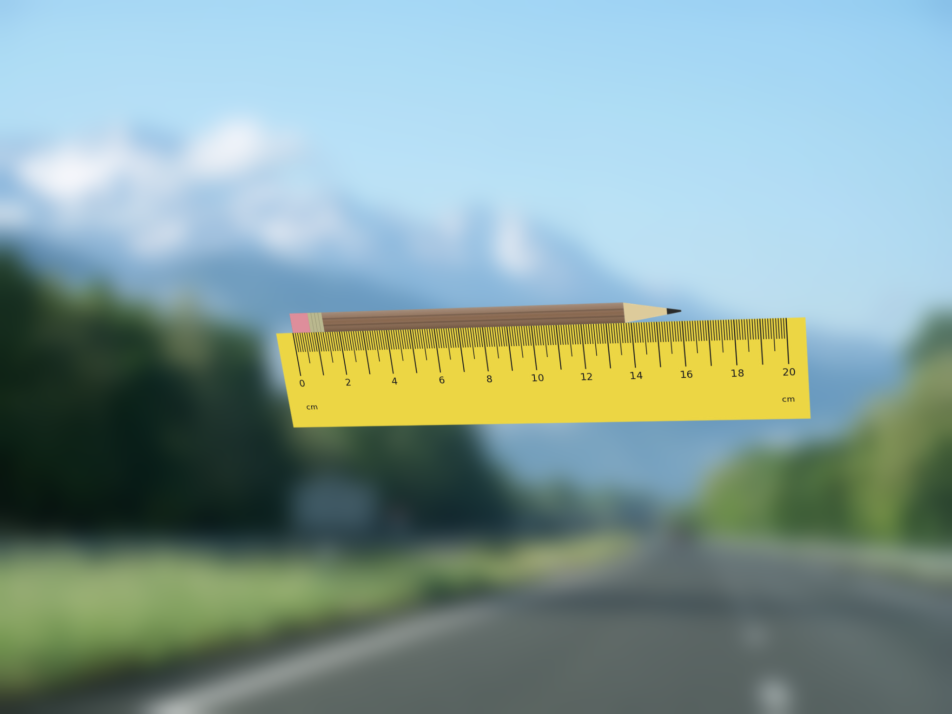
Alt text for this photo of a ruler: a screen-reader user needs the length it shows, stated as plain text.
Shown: 16 cm
